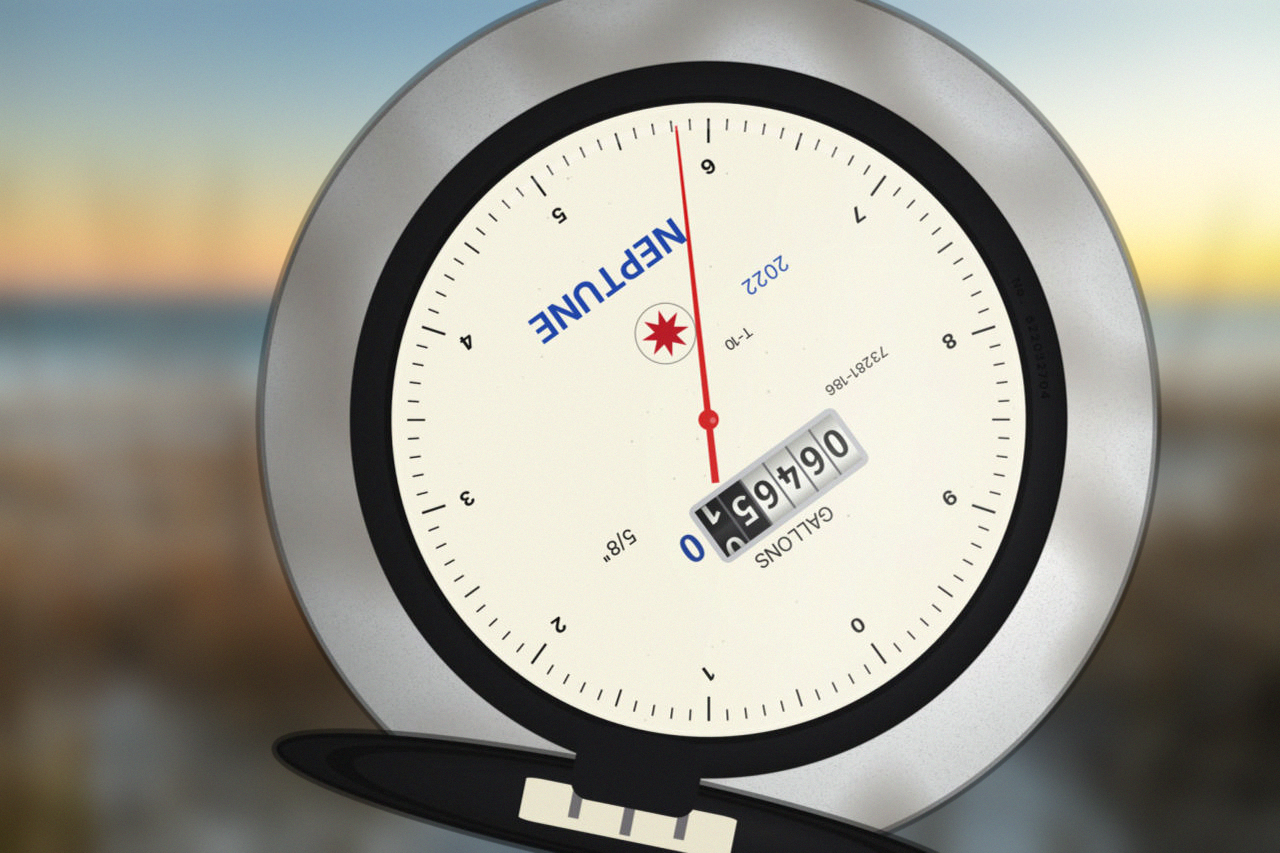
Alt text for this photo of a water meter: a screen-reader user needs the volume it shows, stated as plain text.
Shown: 646505.8 gal
